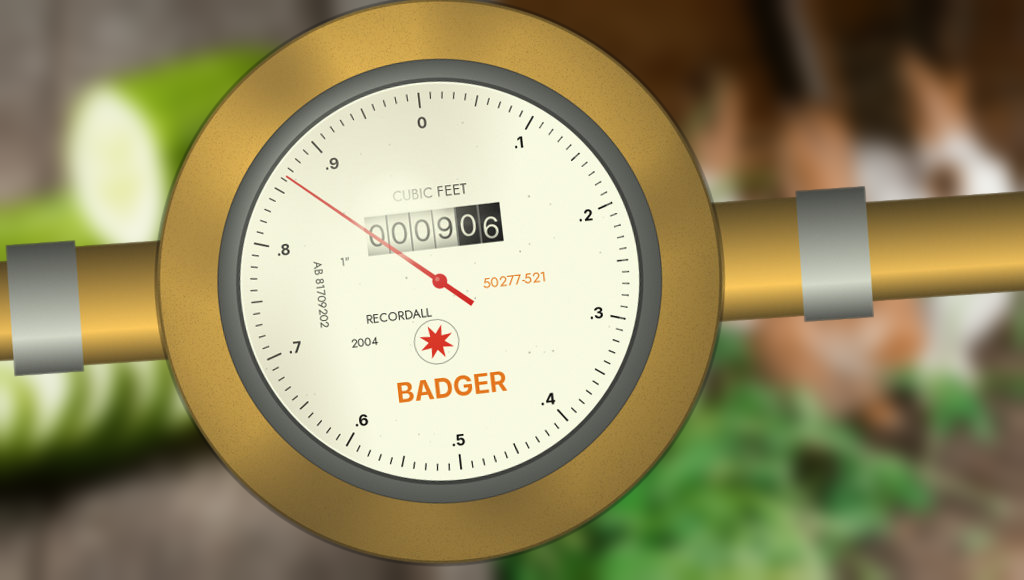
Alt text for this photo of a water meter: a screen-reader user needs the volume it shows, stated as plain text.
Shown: 905.86 ft³
